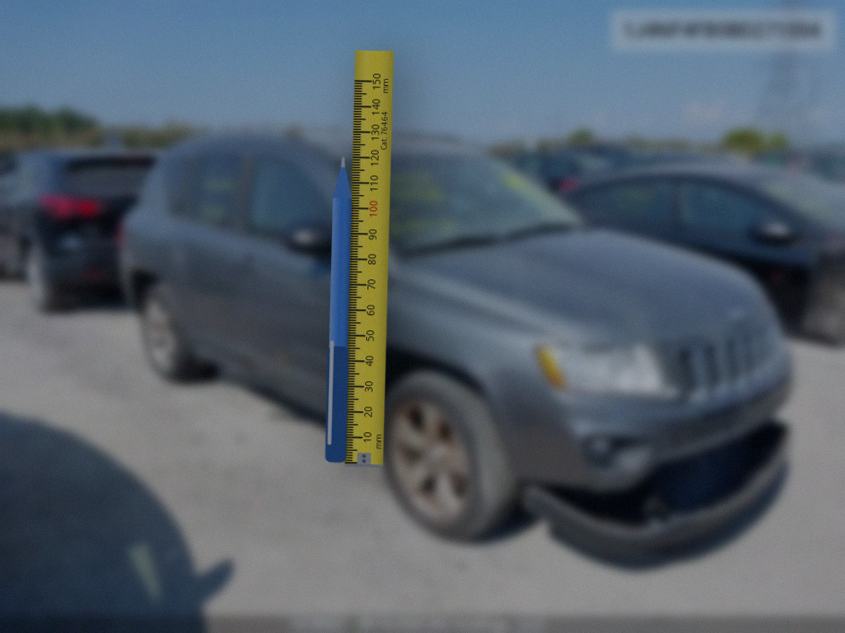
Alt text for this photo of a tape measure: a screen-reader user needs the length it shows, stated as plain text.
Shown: 120 mm
